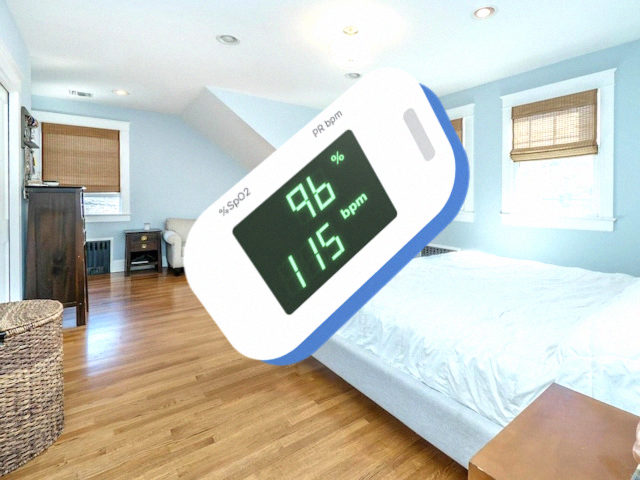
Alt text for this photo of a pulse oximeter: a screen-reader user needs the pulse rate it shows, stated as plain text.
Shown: 115 bpm
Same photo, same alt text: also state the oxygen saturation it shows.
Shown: 96 %
